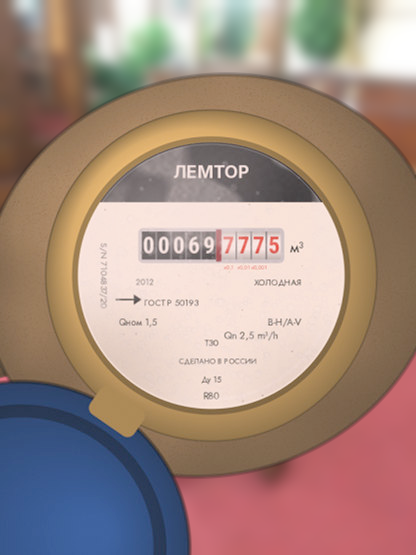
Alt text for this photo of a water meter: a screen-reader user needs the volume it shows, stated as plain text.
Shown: 69.7775 m³
